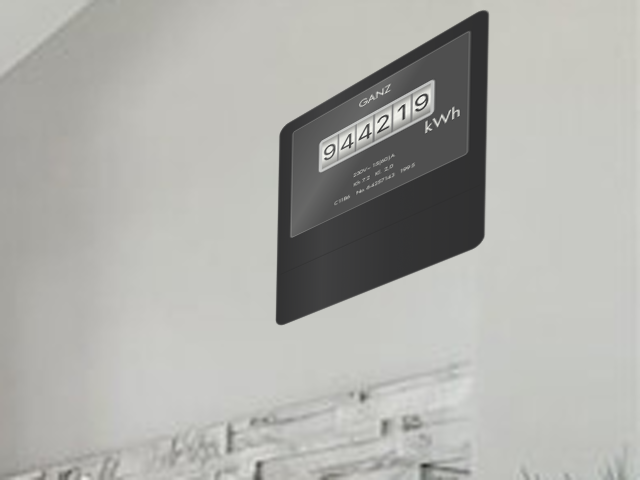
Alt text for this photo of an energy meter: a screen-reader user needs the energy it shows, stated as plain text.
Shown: 944219 kWh
